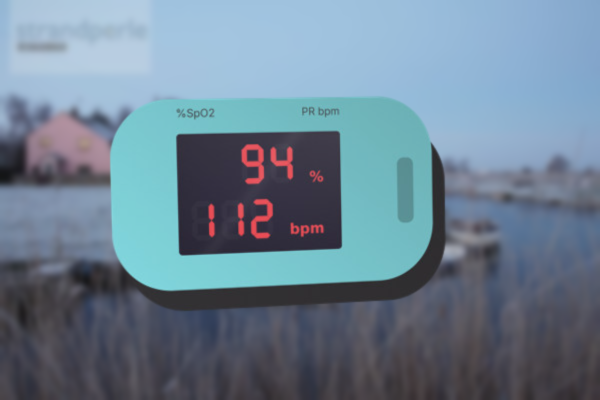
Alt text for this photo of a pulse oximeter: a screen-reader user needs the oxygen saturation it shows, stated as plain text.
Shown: 94 %
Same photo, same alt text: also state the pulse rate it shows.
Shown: 112 bpm
